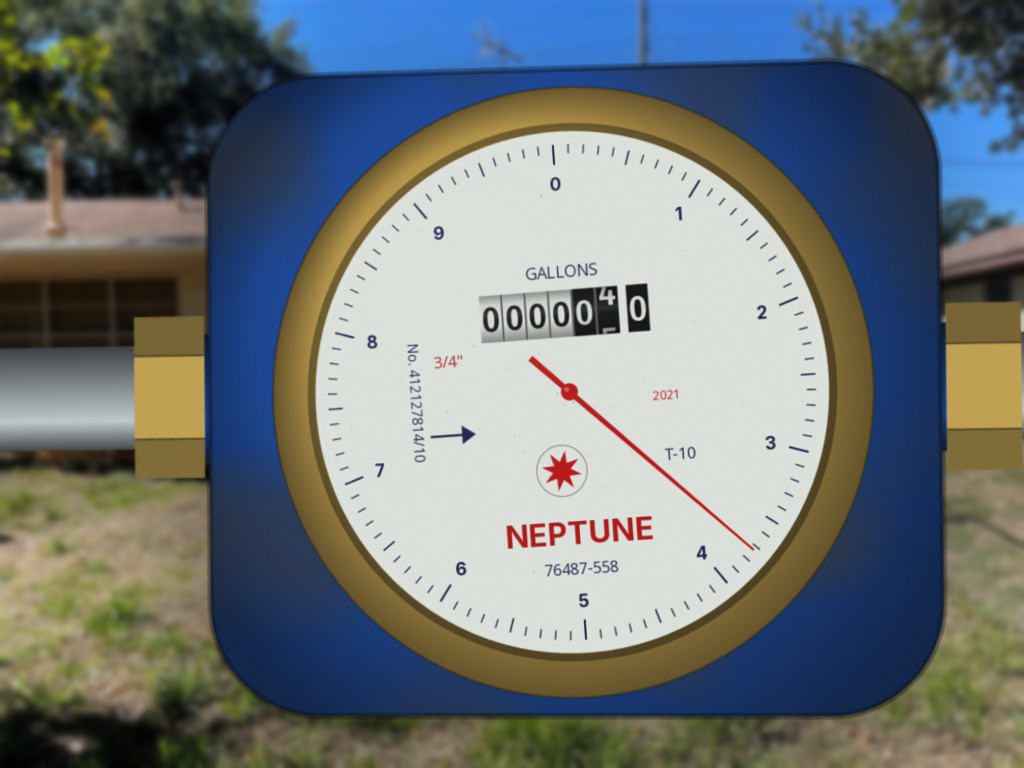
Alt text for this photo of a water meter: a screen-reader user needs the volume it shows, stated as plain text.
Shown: 43.7 gal
